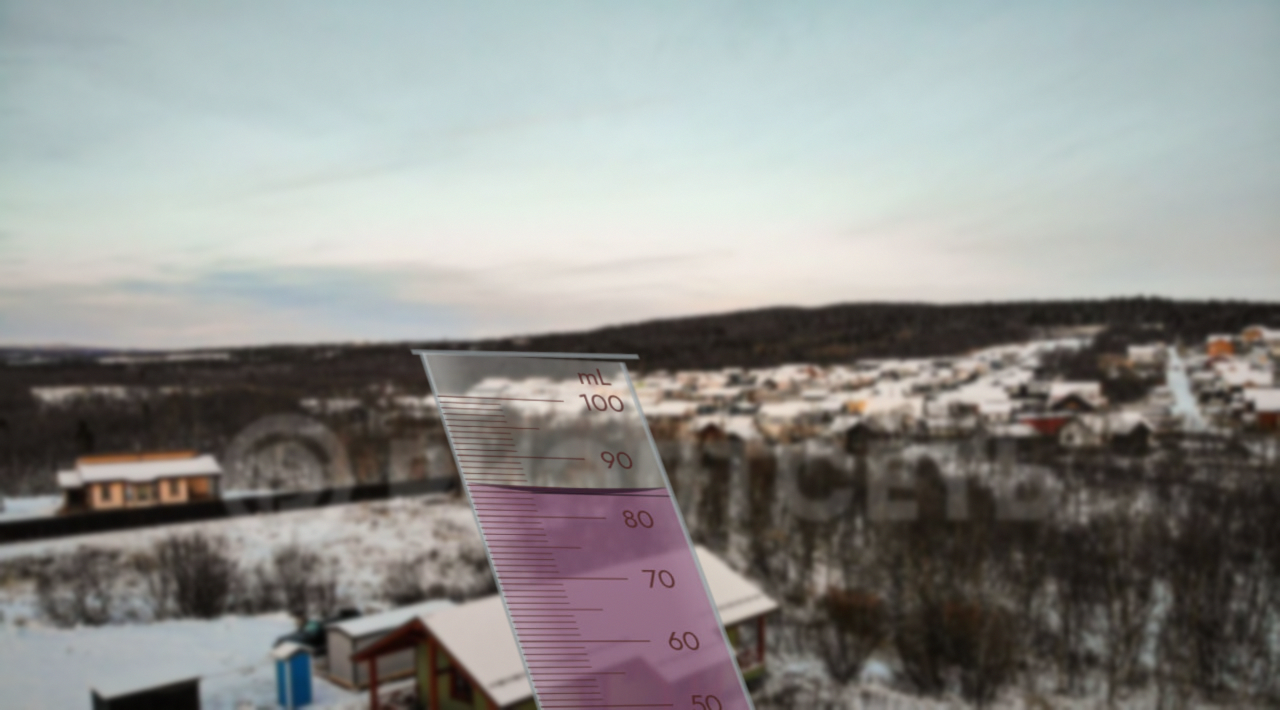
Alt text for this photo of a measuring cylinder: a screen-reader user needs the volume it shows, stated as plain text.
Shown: 84 mL
